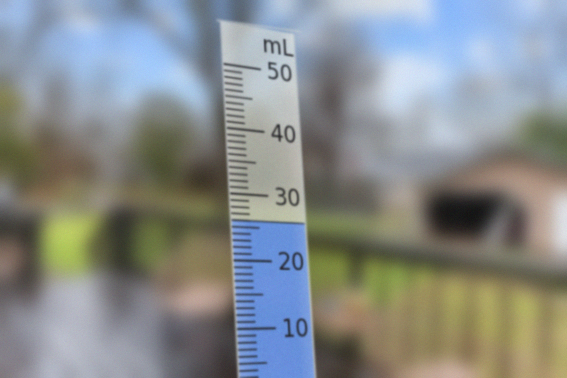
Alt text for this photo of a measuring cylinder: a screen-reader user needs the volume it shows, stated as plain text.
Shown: 26 mL
